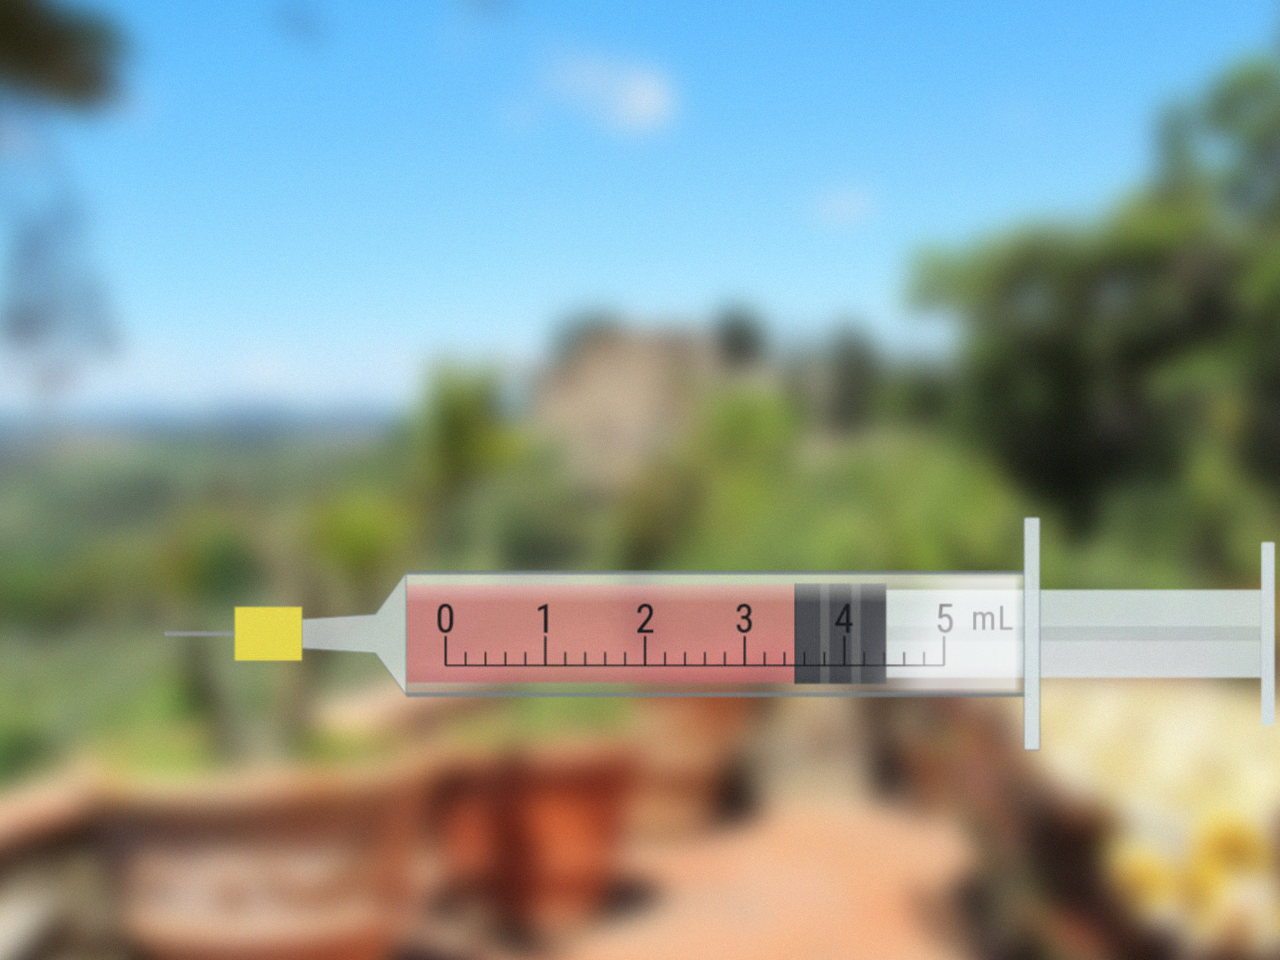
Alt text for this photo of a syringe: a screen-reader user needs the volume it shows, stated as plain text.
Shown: 3.5 mL
